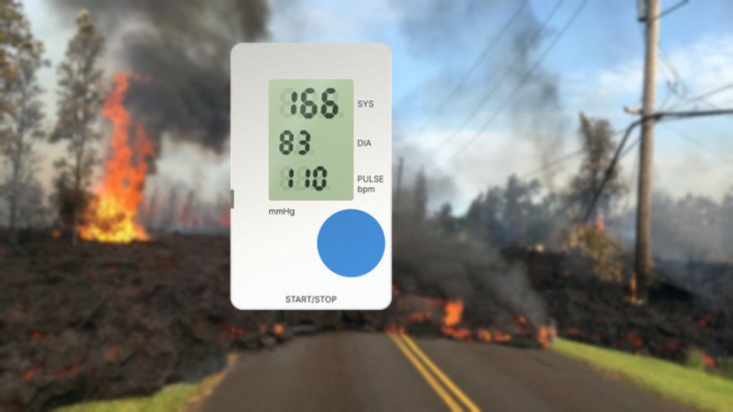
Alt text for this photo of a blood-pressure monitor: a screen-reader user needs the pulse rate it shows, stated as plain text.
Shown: 110 bpm
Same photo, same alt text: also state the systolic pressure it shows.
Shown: 166 mmHg
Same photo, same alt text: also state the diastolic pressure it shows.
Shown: 83 mmHg
